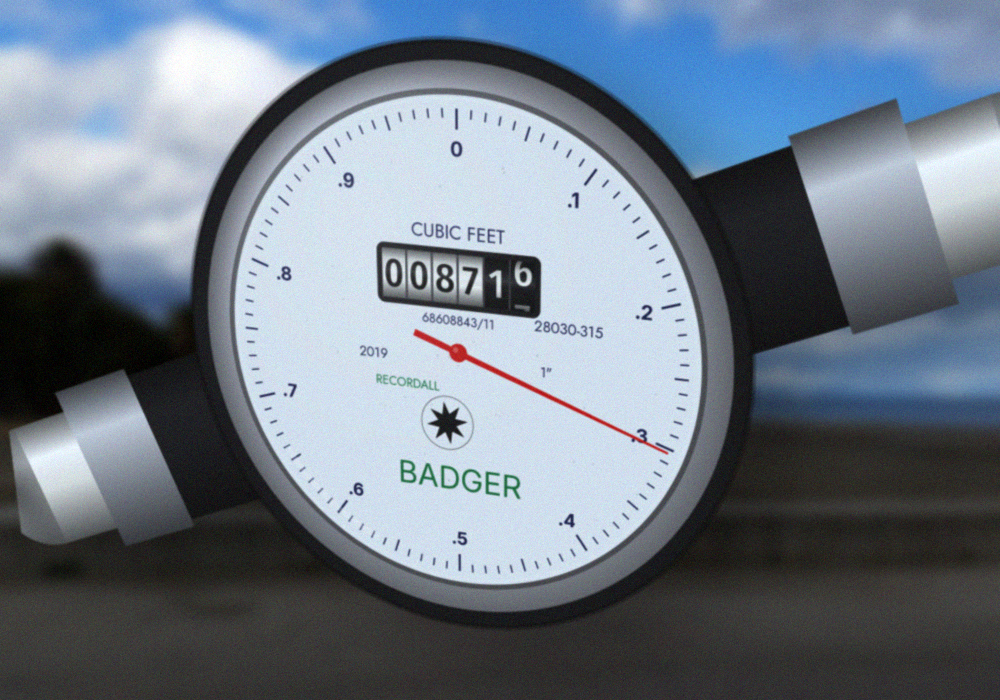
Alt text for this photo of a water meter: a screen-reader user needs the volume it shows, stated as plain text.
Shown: 8716.30 ft³
